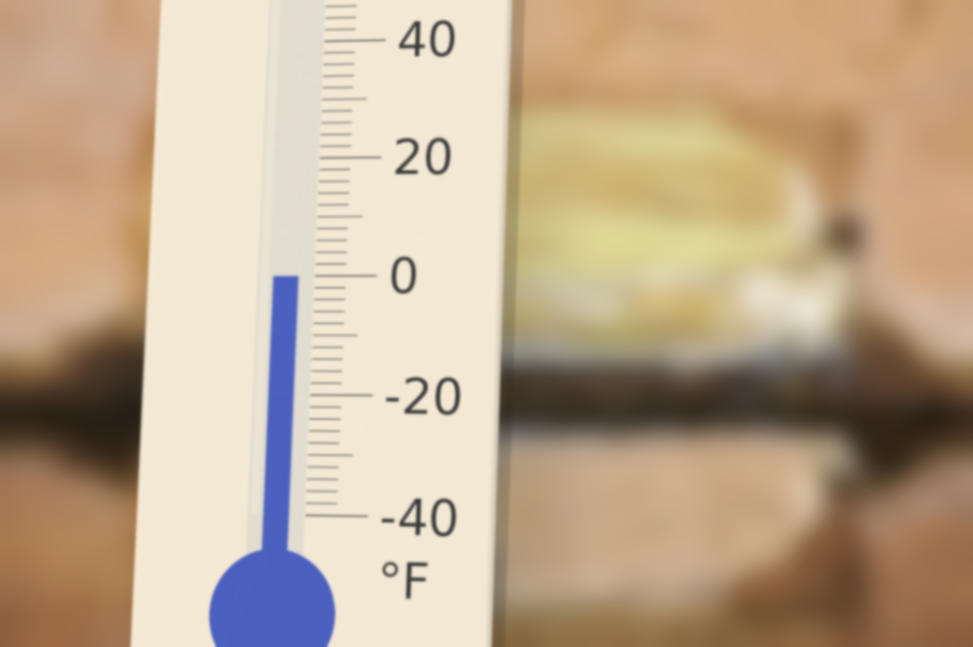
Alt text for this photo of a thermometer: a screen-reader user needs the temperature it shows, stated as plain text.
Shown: 0 °F
